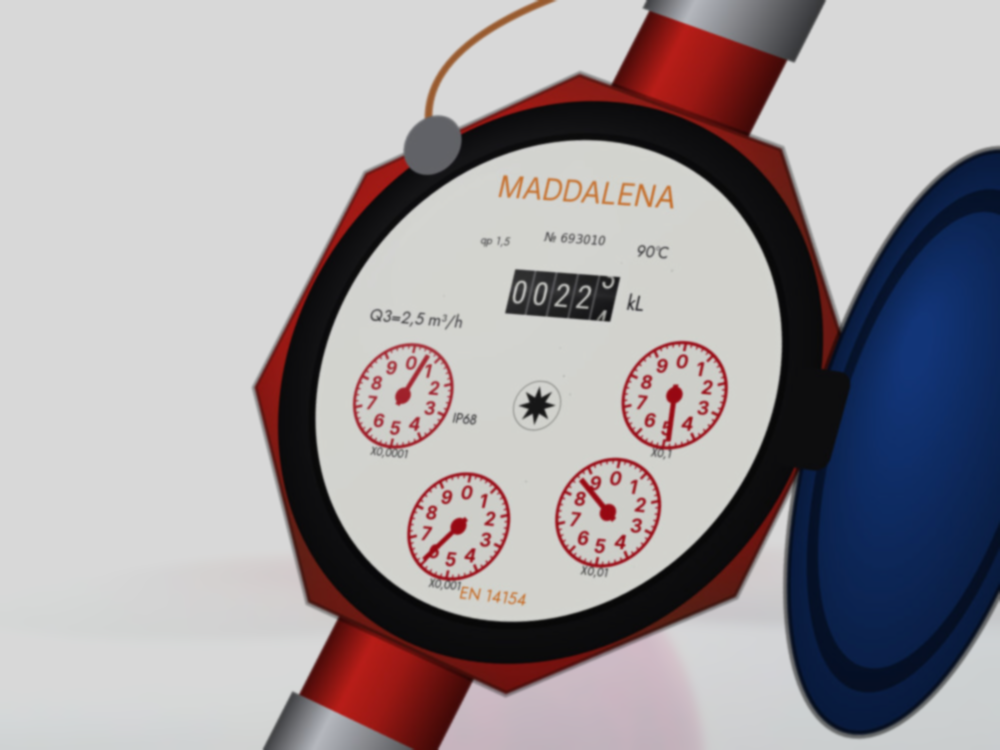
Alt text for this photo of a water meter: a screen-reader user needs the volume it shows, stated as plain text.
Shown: 223.4860 kL
